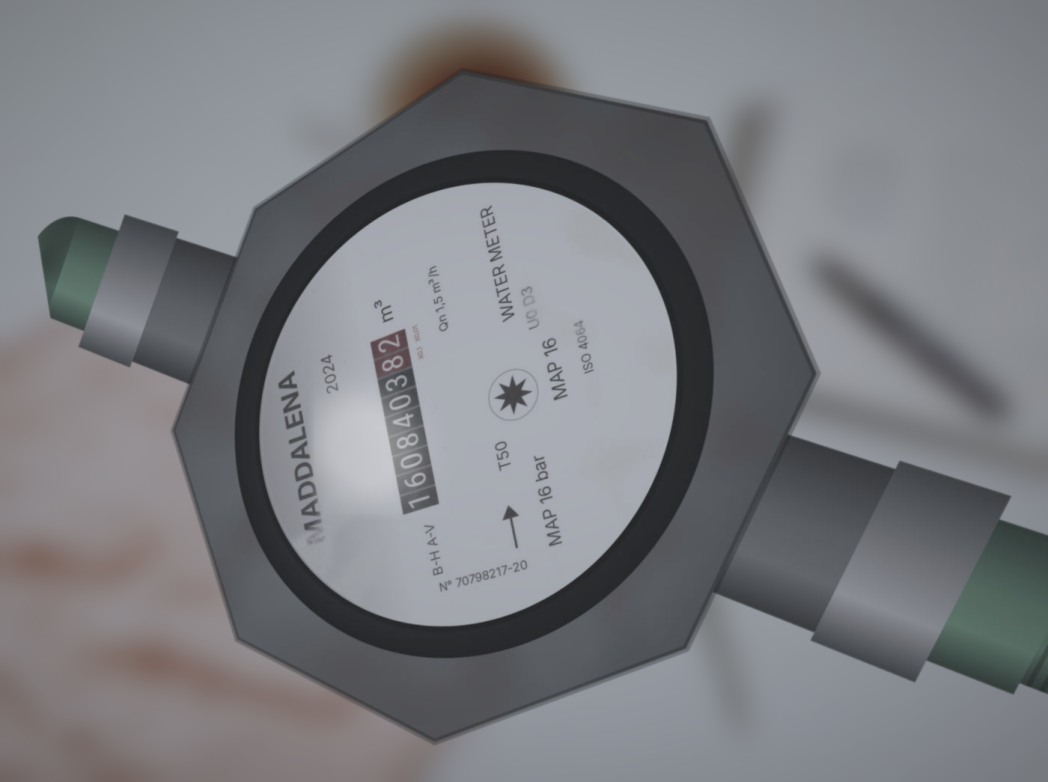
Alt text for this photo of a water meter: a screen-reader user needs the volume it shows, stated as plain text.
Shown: 1608403.82 m³
